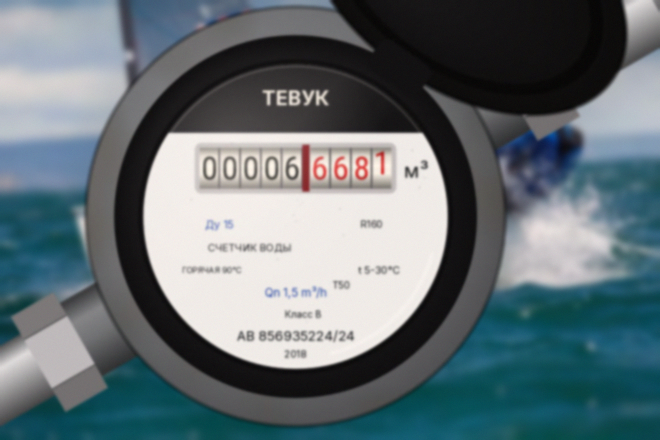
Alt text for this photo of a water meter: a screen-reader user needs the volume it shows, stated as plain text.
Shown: 6.6681 m³
